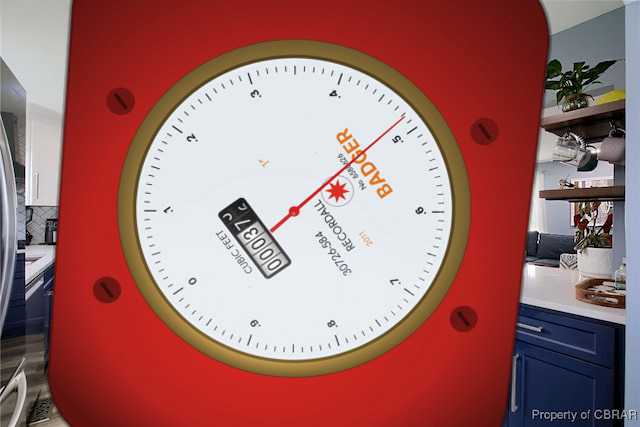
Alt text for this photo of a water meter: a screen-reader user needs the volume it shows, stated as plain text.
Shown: 375.48 ft³
